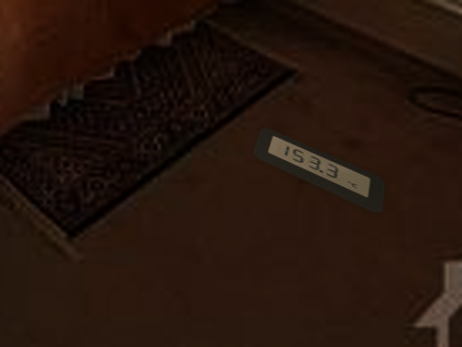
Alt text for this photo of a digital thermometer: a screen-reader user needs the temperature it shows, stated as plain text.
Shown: 153.3 °C
